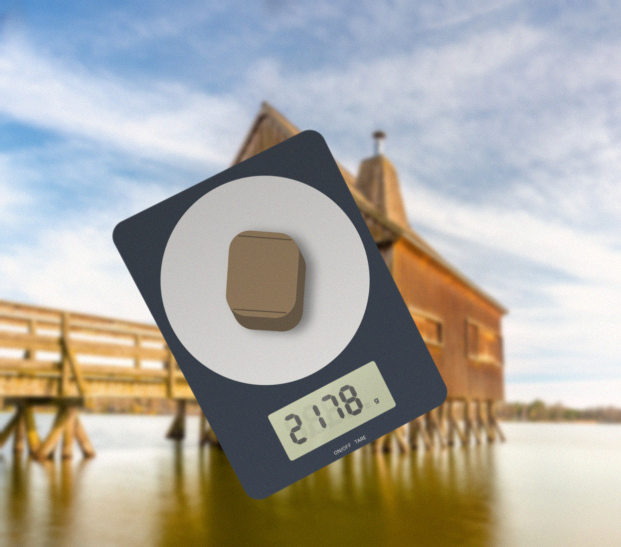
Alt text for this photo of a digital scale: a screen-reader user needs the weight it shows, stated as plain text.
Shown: 2178 g
